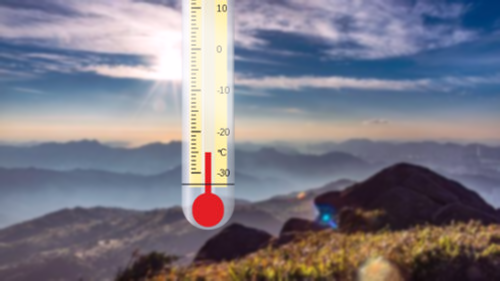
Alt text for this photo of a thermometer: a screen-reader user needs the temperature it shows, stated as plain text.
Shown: -25 °C
